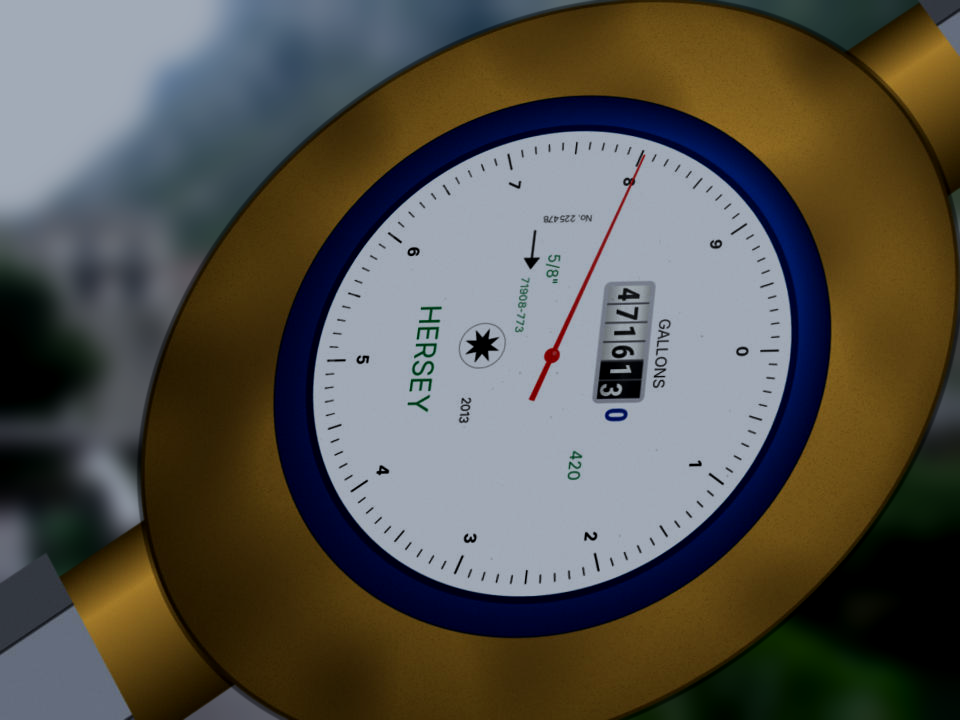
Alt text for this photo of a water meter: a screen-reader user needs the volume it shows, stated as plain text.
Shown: 4716128.0 gal
